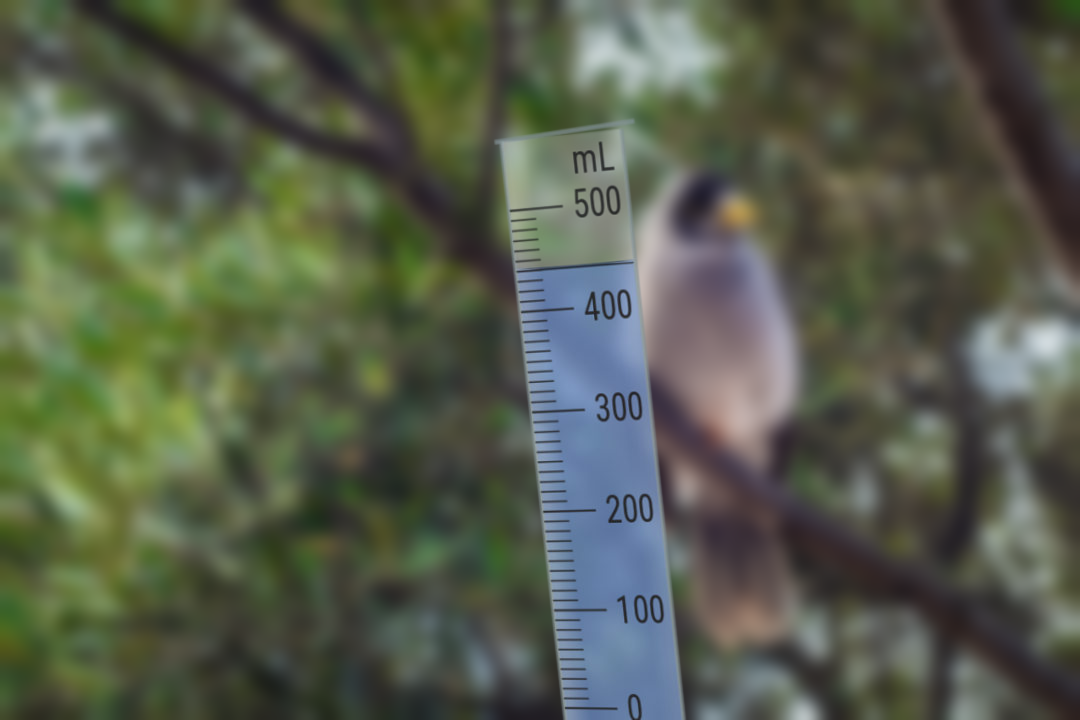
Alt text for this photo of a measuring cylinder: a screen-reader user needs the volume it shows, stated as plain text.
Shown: 440 mL
